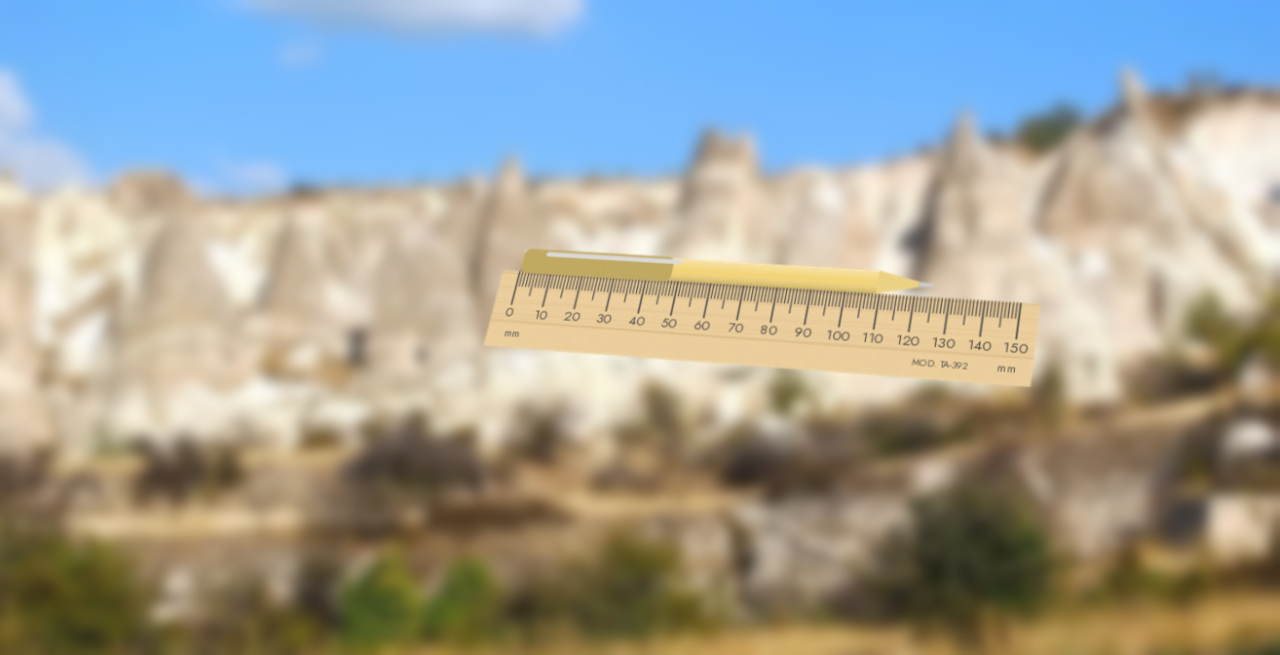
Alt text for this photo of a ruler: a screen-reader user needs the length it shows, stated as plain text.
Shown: 125 mm
